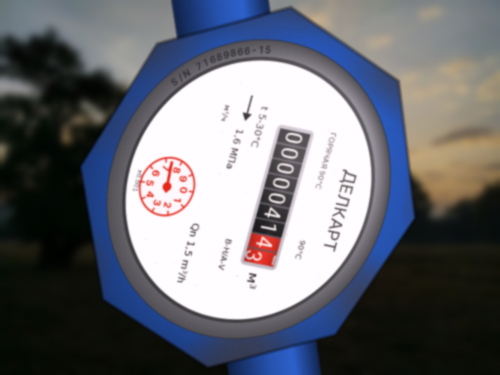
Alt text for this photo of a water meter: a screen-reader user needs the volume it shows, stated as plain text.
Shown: 41.427 m³
